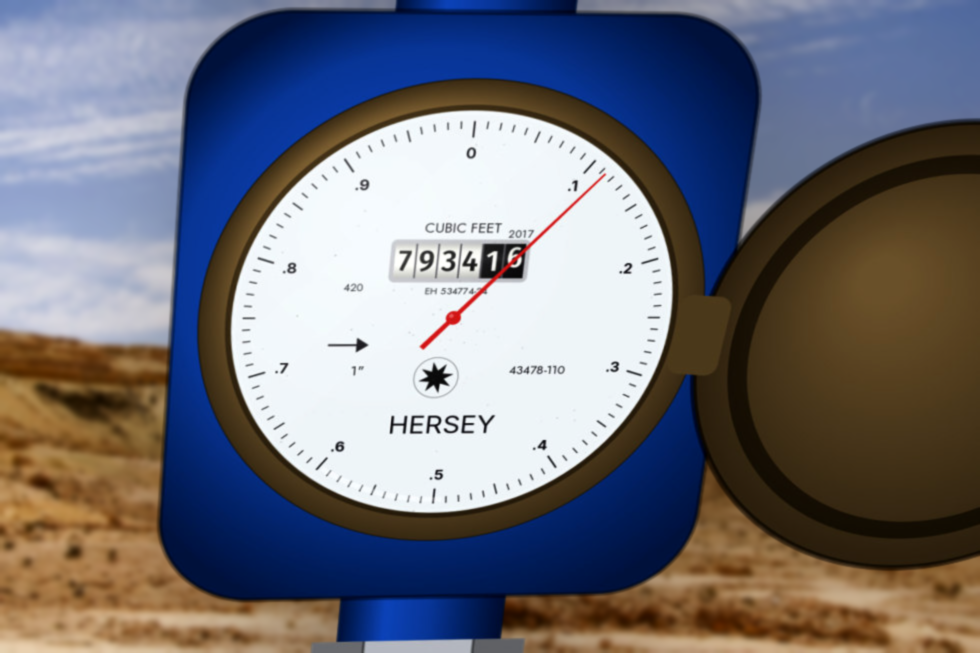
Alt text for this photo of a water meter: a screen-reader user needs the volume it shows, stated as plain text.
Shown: 793416.11 ft³
